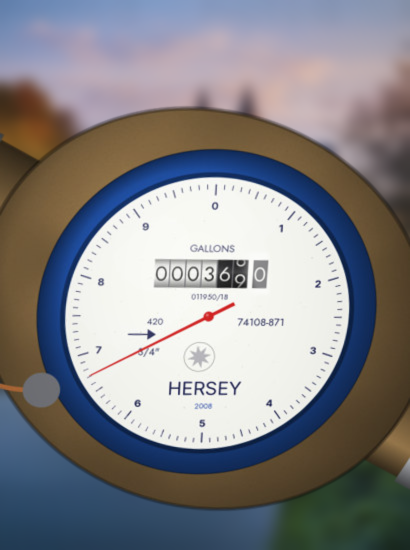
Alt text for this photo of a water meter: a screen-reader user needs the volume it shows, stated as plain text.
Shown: 3686.7 gal
